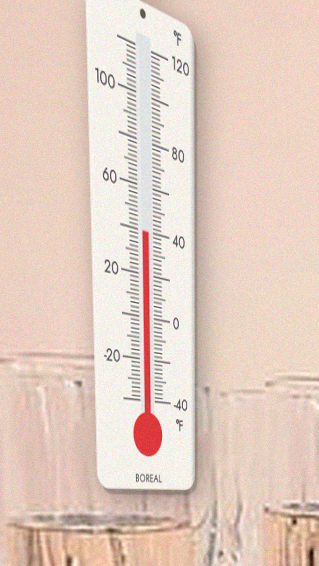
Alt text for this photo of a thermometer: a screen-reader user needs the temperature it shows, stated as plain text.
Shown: 40 °F
